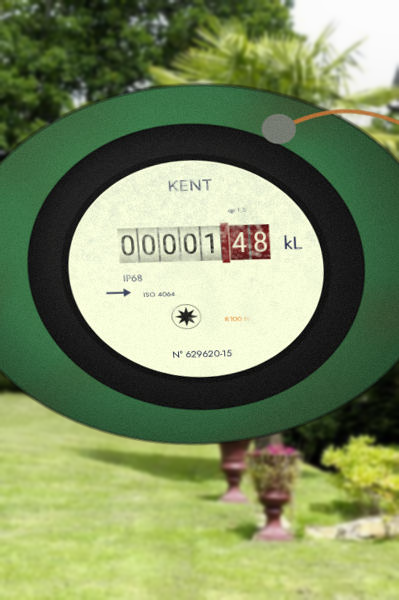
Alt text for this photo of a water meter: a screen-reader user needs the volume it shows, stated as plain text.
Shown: 1.48 kL
